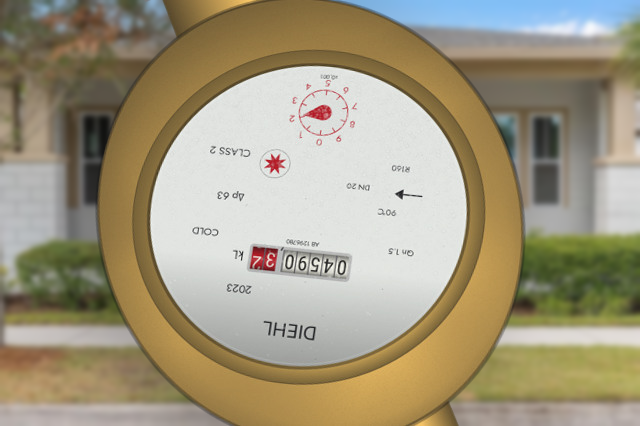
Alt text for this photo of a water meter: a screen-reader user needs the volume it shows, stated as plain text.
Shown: 4590.322 kL
